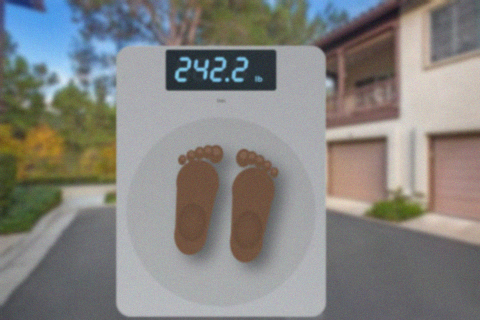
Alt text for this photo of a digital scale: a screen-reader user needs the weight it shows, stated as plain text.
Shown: 242.2 lb
